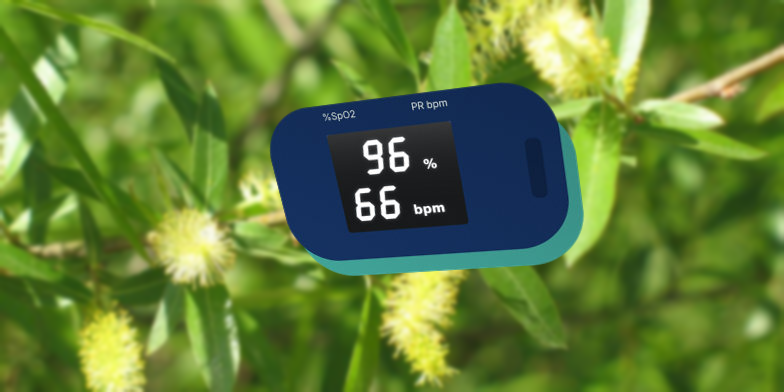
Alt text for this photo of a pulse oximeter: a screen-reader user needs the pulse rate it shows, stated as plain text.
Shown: 66 bpm
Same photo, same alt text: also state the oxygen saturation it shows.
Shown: 96 %
